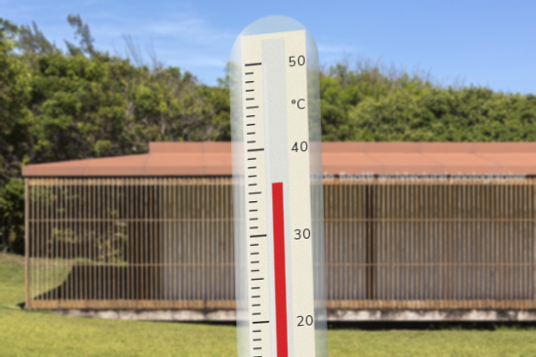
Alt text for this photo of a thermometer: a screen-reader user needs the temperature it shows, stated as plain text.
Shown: 36 °C
